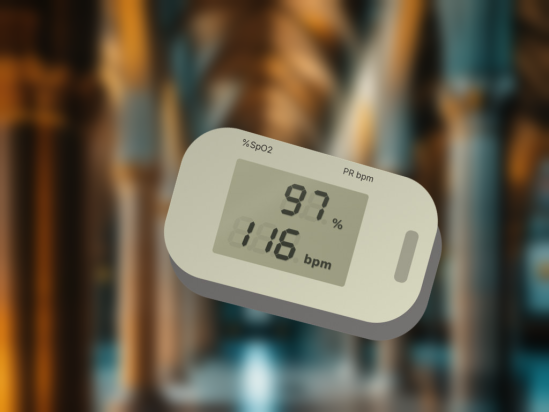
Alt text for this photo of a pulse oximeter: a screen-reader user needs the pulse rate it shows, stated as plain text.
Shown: 116 bpm
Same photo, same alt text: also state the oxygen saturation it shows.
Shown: 97 %
